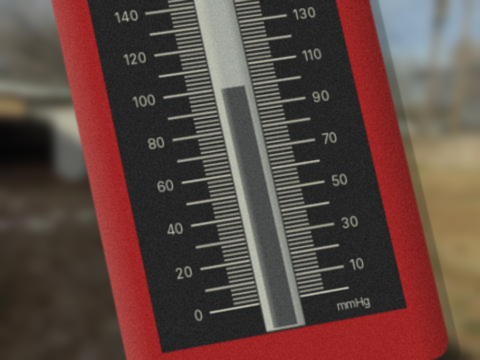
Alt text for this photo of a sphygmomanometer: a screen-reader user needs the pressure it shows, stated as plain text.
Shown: 100 mmHg
